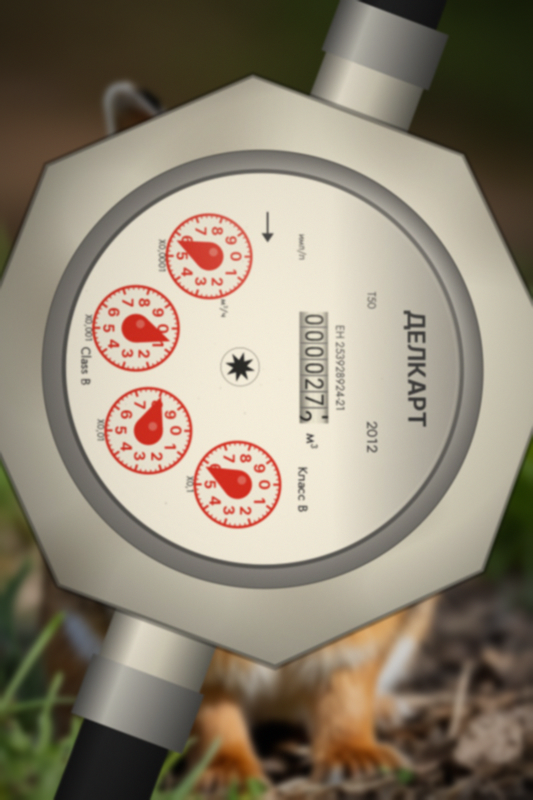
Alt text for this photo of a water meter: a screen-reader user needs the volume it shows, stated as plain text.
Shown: 271.5805 m³
